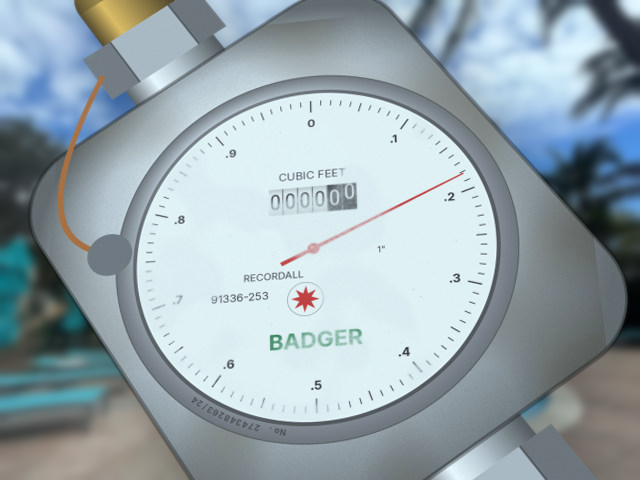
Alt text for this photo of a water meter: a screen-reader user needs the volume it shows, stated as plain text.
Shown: 0.18 ft³
